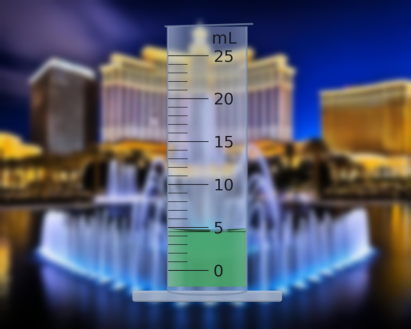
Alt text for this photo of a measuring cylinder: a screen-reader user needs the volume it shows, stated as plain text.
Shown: 4.5 mL
